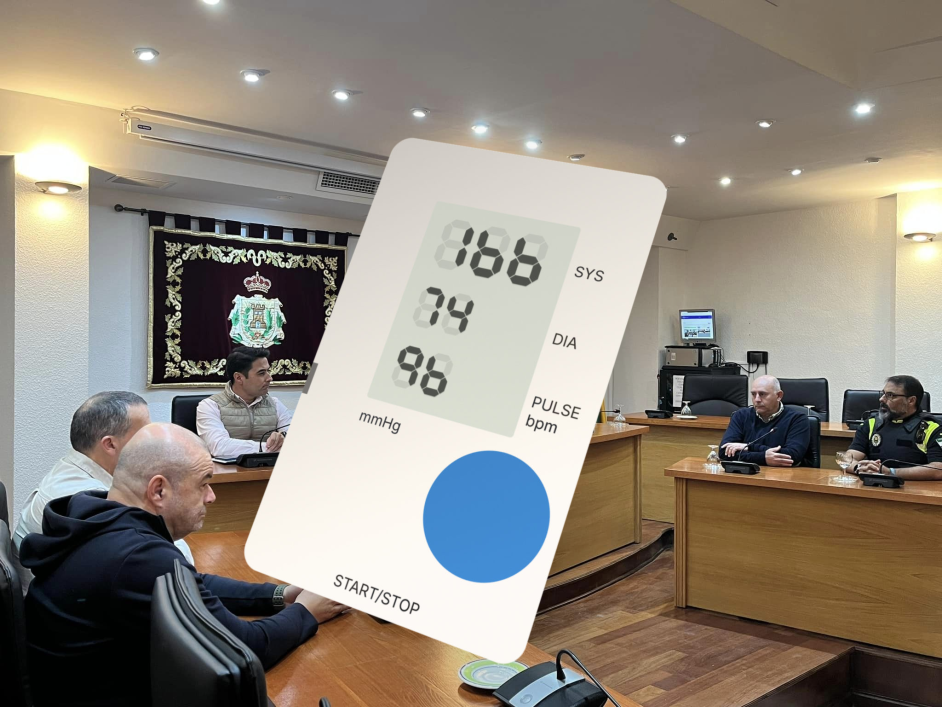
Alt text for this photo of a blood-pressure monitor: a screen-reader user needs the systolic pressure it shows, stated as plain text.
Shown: 166 mmHg
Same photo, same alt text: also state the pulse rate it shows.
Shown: 96 bpm
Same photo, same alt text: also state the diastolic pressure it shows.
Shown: 74 mmHg
